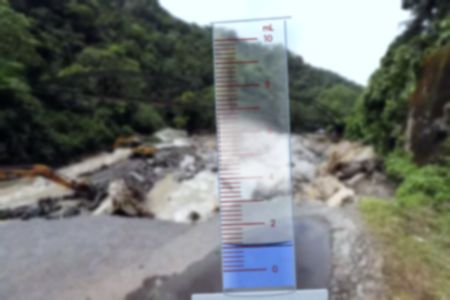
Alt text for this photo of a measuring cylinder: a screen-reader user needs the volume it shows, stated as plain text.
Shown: 1 mL
